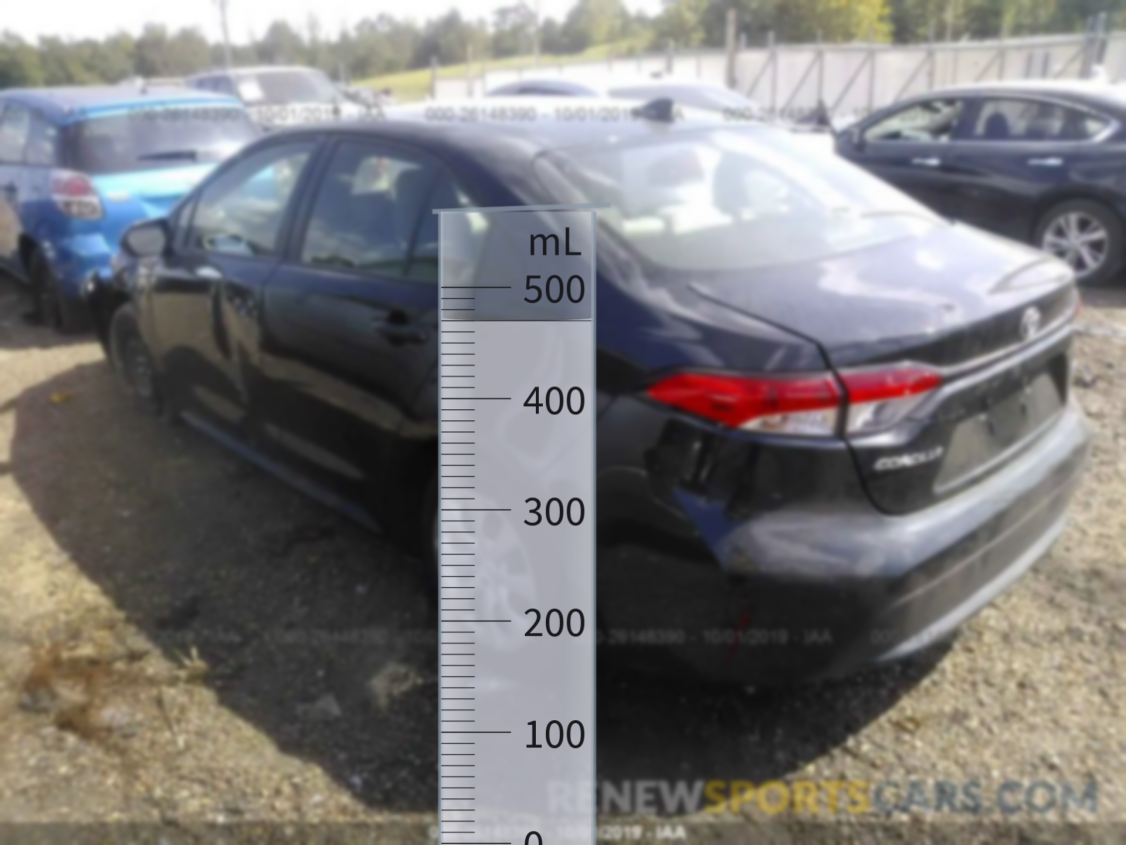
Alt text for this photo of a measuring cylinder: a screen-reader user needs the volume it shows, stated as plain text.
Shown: 470 mL
